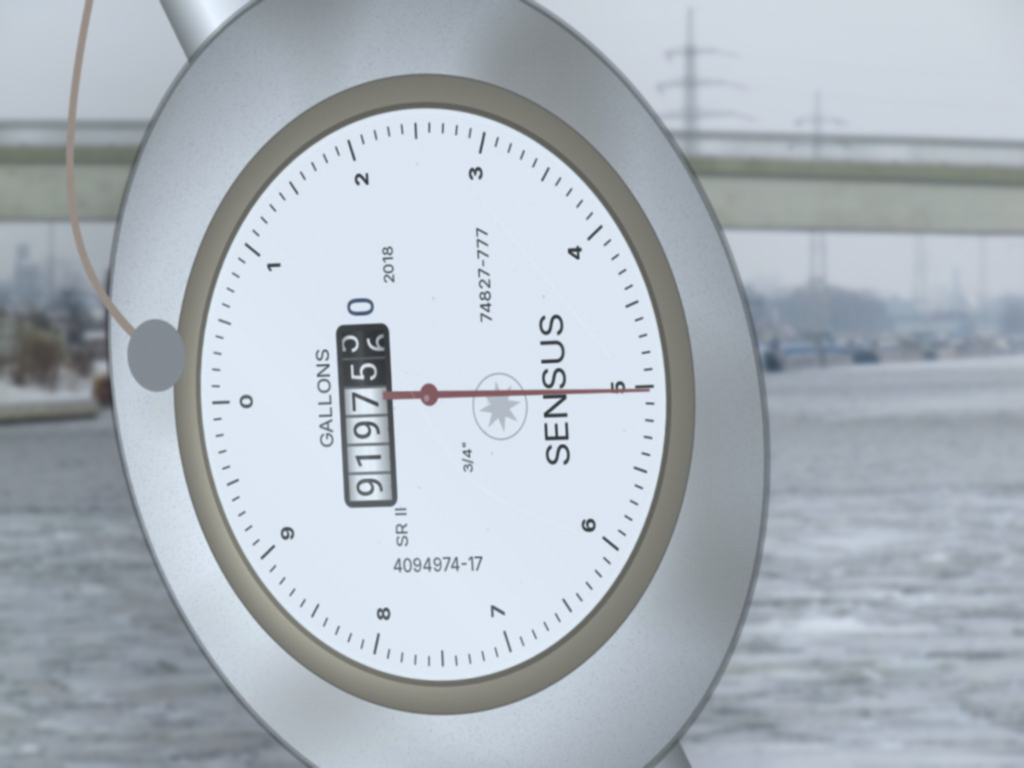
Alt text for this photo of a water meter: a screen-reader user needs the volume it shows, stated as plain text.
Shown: 9197555.0 gal
